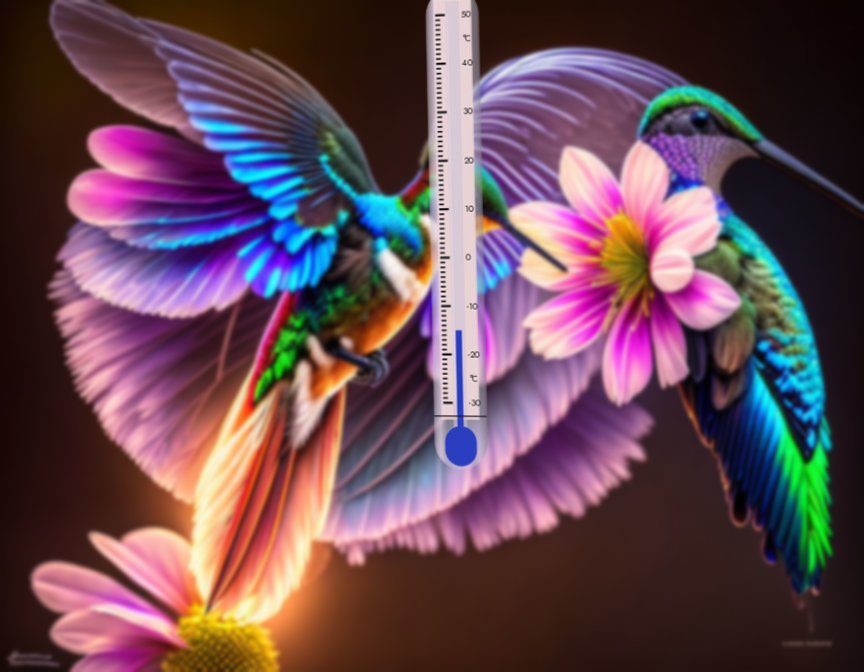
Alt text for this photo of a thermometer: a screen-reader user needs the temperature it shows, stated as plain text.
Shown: -15 °C
